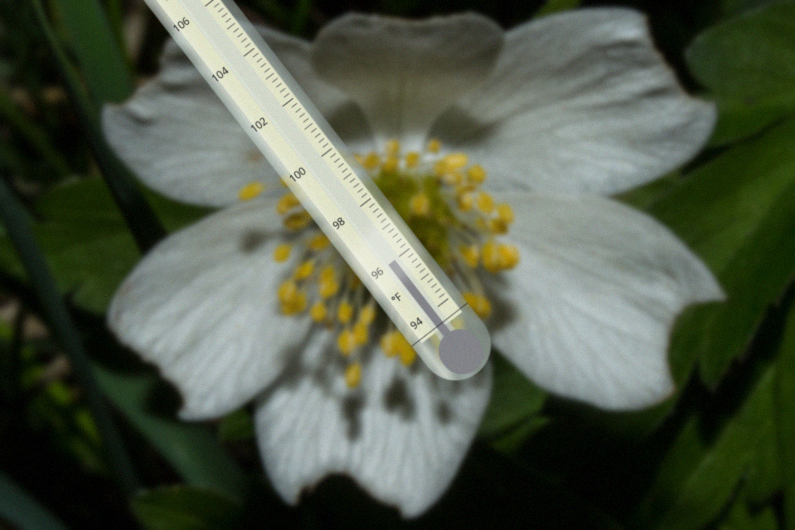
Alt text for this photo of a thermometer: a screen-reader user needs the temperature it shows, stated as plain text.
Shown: 96 °F
